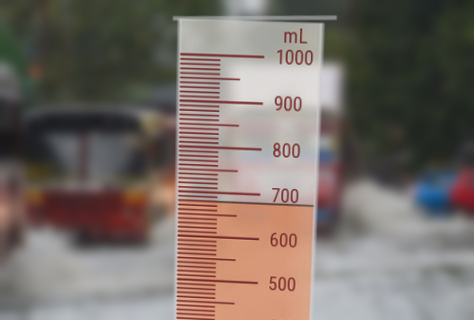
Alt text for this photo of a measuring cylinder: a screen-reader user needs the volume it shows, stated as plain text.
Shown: 680 mL
